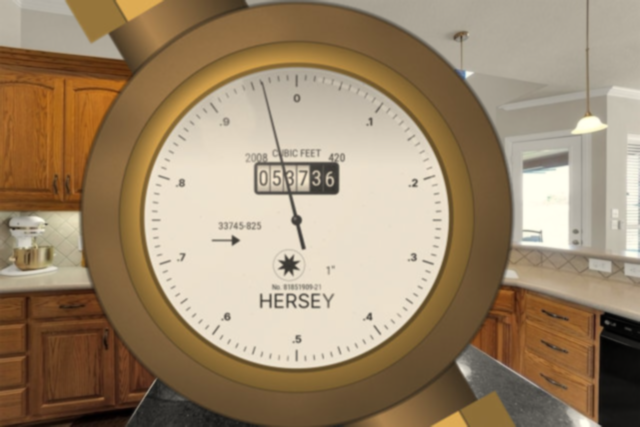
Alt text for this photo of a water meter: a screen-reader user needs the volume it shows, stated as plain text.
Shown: 53735.96 ft³
